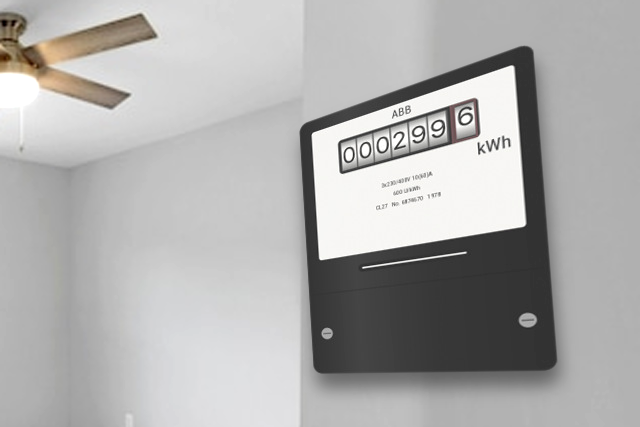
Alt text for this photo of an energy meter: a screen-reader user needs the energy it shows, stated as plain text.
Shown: 299.6 kWh
